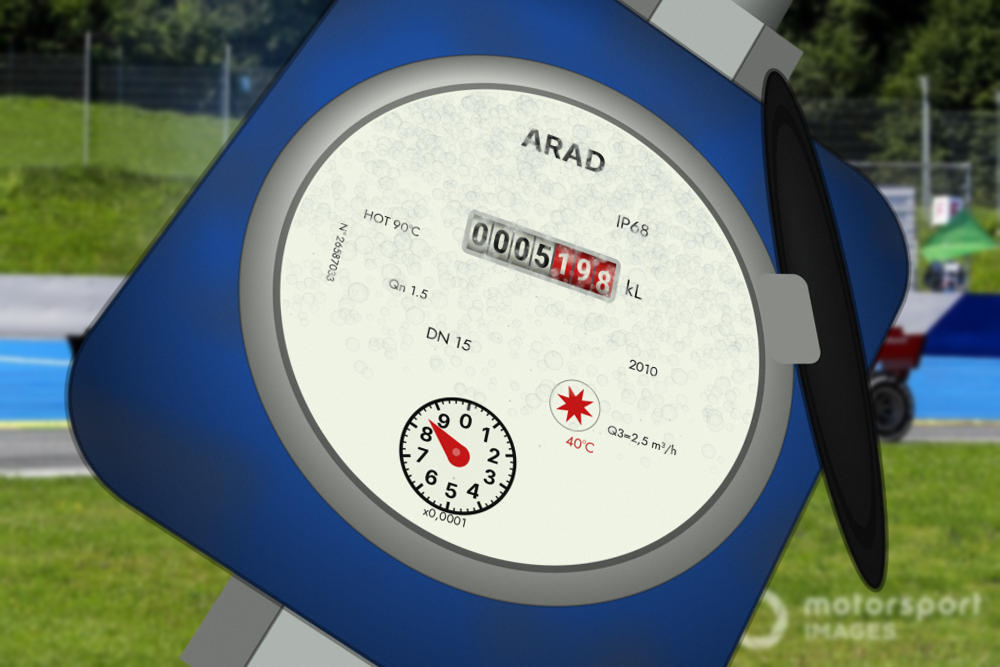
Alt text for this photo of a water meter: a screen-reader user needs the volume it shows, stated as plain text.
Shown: 5.1978 kL
